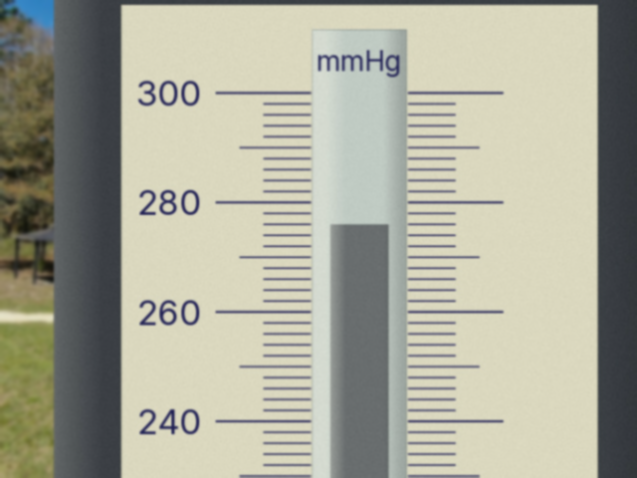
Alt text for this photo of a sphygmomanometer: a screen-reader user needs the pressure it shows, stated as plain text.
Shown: 276 mmHg
